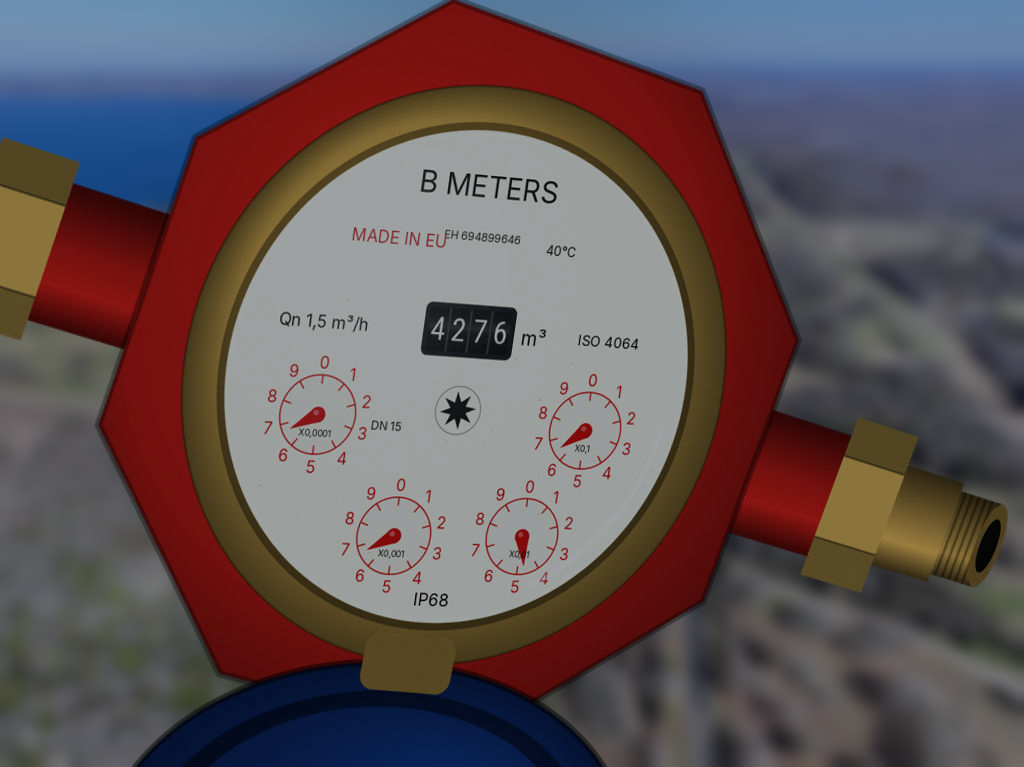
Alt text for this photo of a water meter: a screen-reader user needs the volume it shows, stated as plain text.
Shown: 4276.6466 m³
